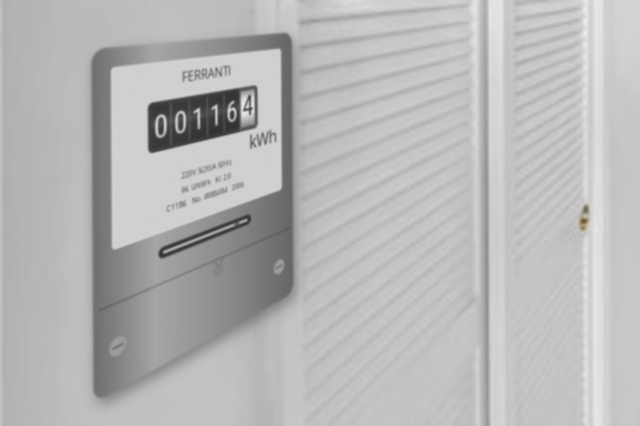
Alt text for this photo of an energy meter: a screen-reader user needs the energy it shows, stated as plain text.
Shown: 116.4 kWh
